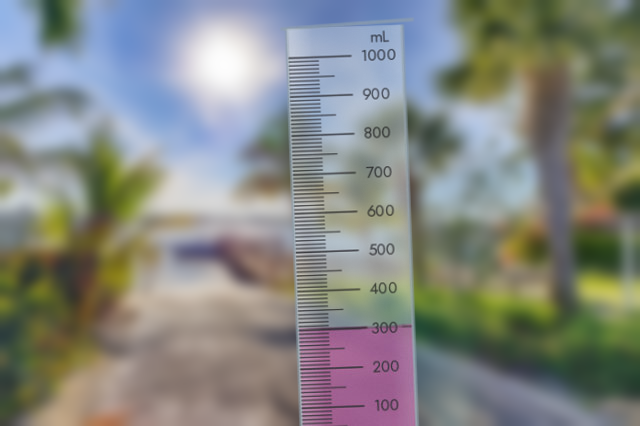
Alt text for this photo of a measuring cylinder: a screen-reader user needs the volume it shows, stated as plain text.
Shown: 300 mL
